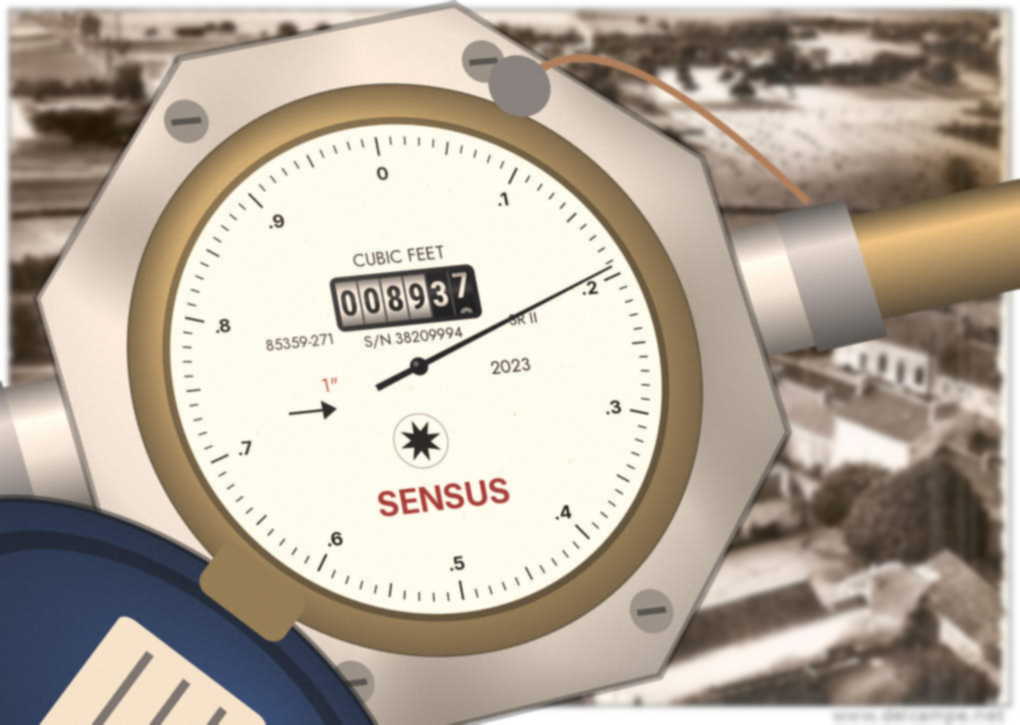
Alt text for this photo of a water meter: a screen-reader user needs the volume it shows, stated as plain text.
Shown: 8937.19 ft³
